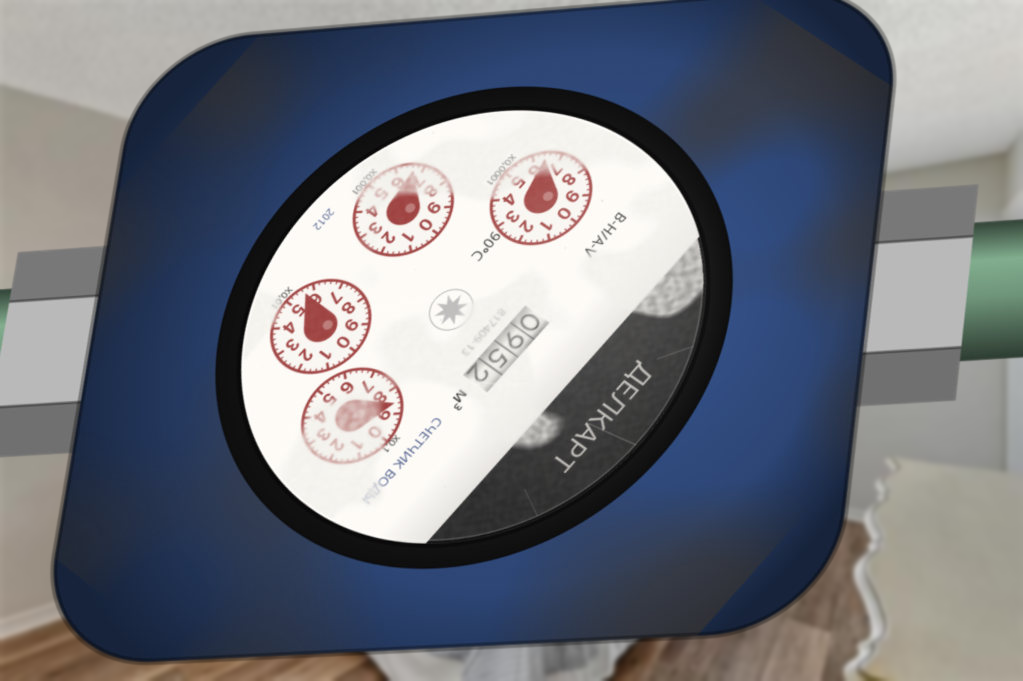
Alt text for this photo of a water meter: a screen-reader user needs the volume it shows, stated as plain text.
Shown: 951.8566 m³
